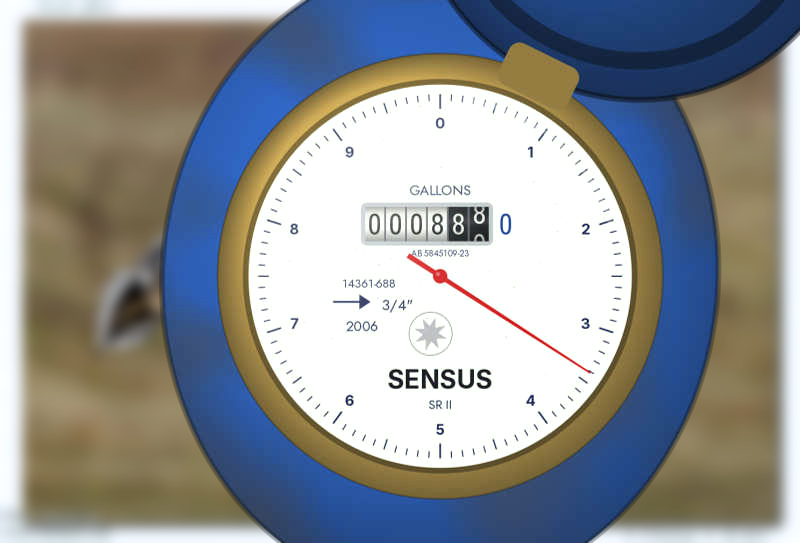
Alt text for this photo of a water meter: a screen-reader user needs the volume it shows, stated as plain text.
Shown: 8883.4 gal
